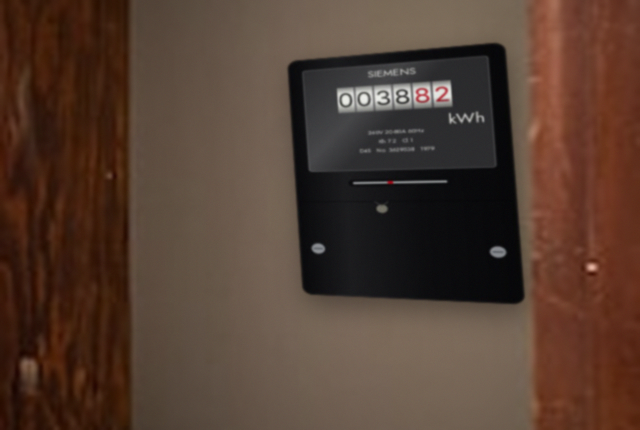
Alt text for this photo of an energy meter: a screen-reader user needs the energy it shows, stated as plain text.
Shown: 38.82 kWh
